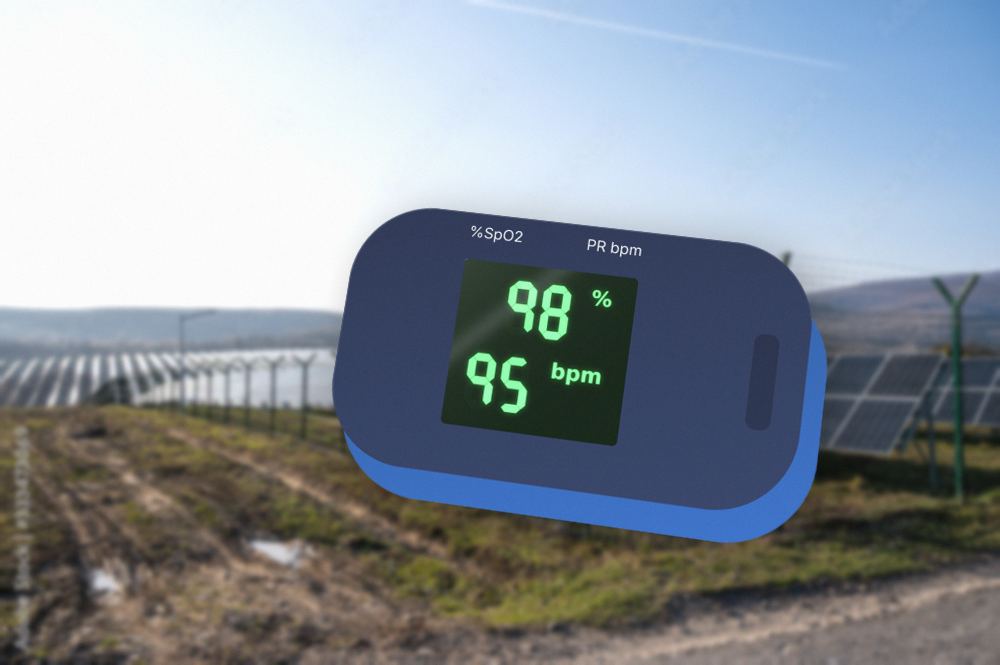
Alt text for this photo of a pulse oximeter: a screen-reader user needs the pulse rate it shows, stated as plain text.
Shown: 95 bpm
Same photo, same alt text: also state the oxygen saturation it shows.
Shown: 98 %
